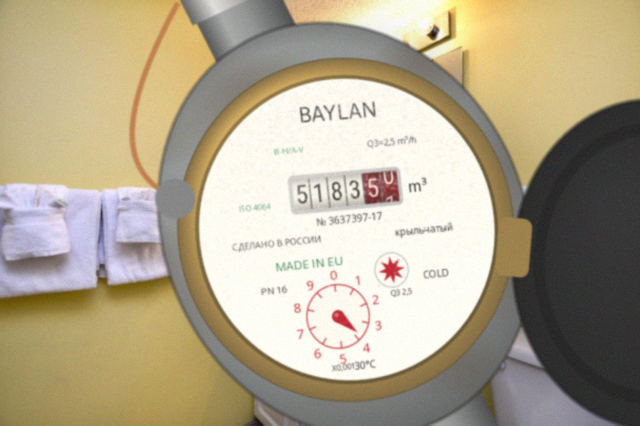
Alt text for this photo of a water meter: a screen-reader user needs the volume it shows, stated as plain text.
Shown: 5183.503 m³
